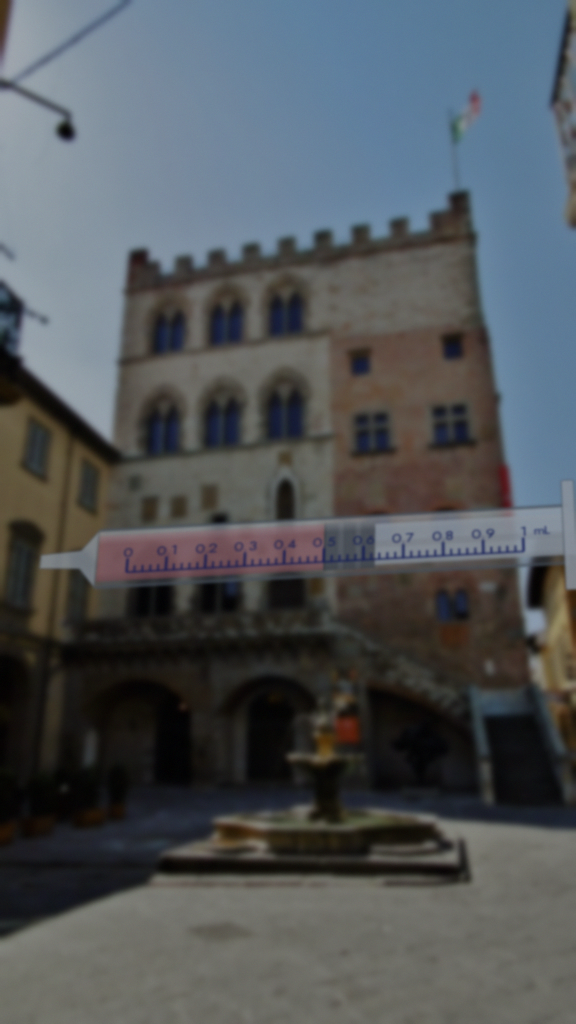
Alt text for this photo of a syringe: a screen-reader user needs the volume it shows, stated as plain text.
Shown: 0.5 mL
